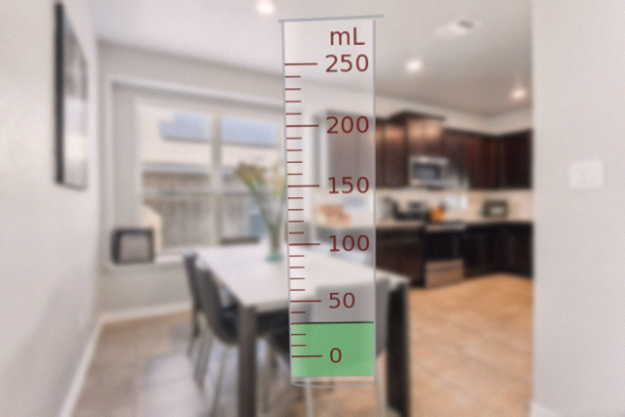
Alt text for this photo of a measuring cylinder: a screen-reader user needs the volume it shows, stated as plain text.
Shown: 30 mL
